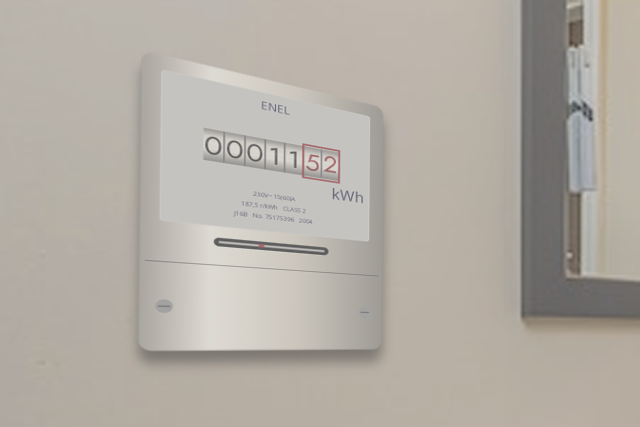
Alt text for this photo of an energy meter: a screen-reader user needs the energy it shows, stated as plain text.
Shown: 11.52 kWh
